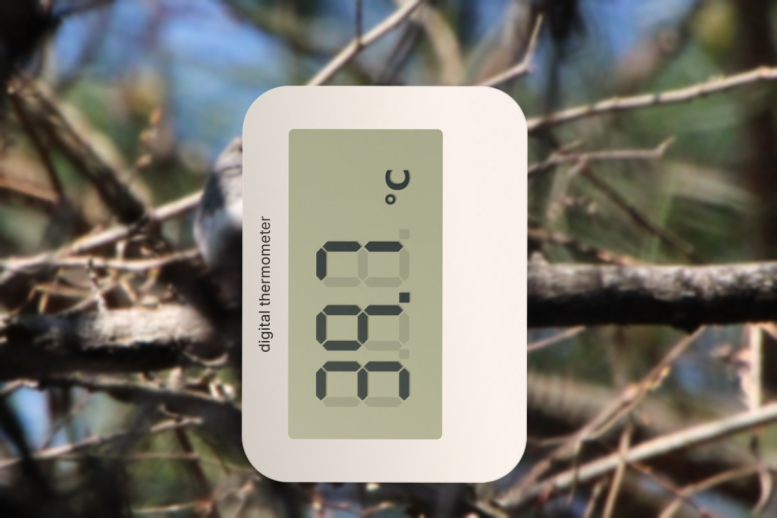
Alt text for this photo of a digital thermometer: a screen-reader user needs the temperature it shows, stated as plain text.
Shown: 39.7 °C
